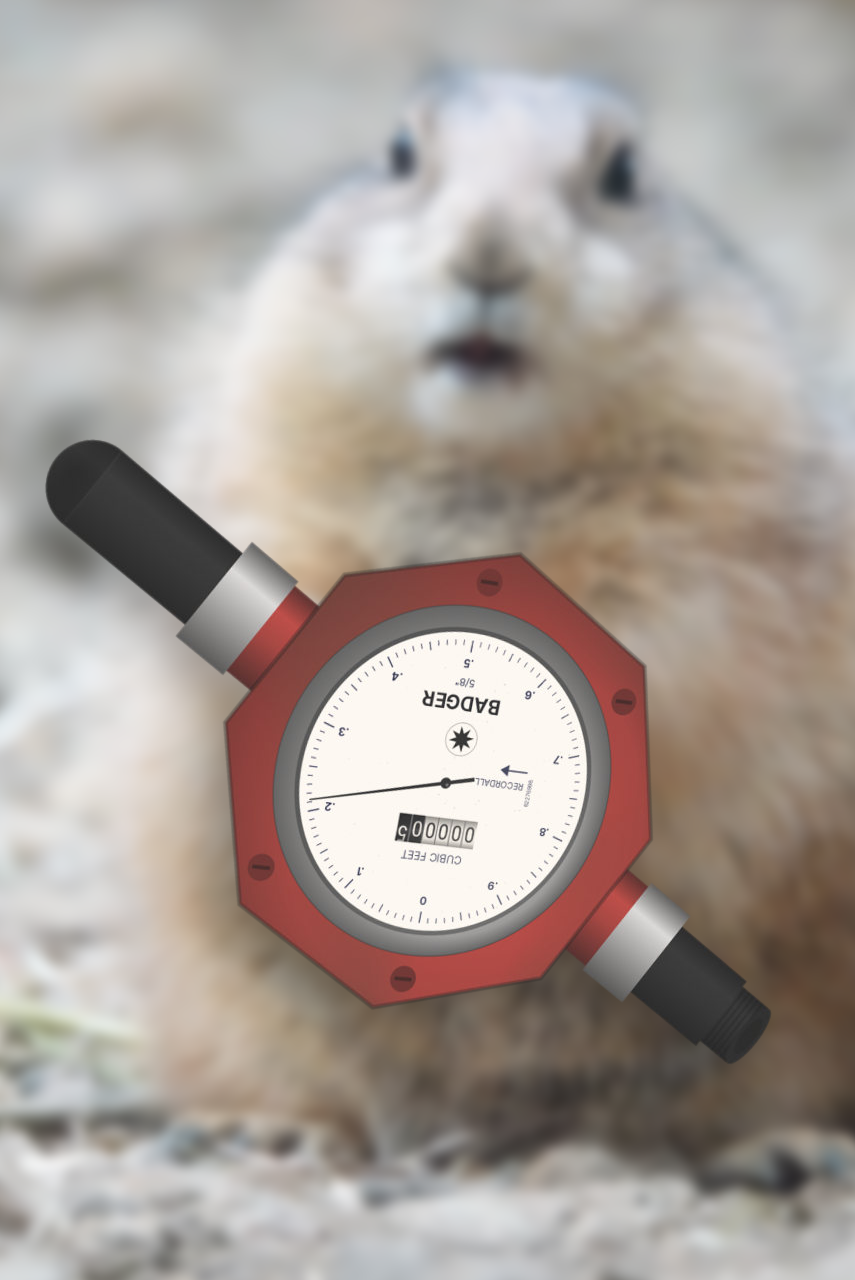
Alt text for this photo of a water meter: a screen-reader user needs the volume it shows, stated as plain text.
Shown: 5.21 ft³
